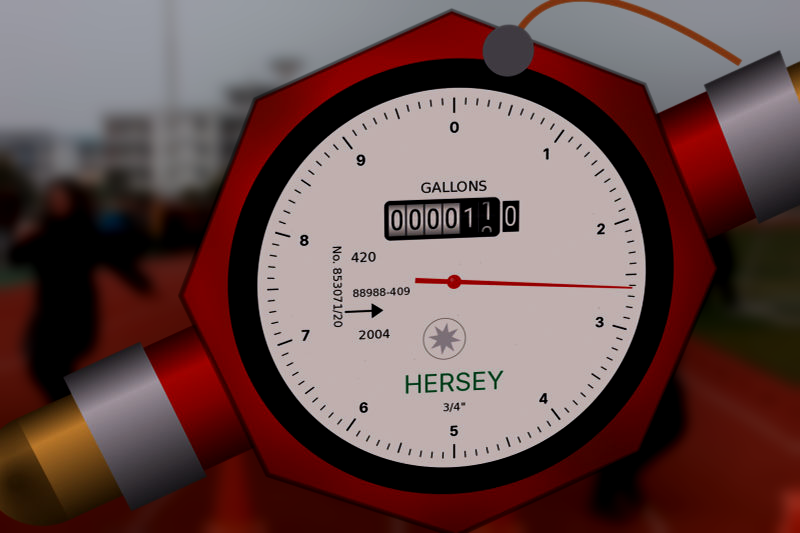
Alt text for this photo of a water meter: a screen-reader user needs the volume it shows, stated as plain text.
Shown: 112.6 gal
